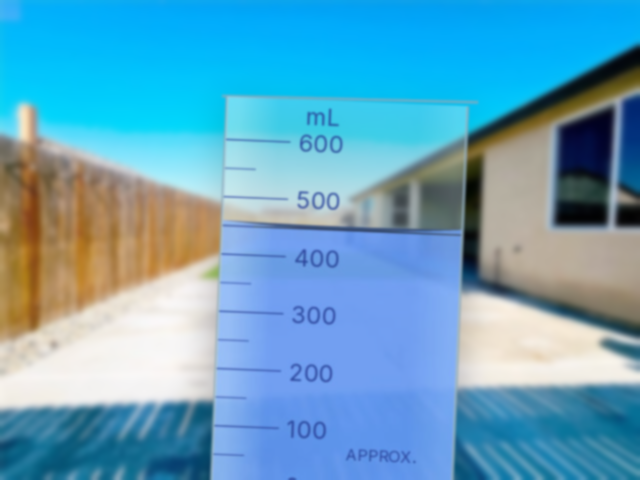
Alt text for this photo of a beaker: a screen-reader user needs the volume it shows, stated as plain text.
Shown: 450 mL
